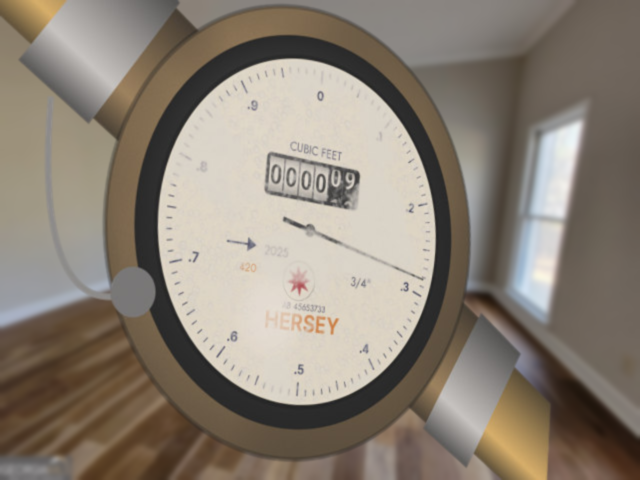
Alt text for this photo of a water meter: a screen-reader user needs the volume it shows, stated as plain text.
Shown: 9.28 ft³
